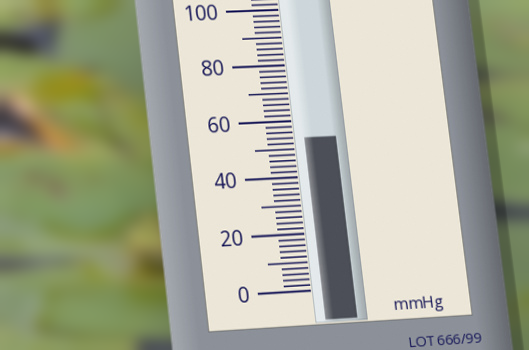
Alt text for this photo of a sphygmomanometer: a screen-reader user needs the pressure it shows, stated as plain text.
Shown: 54 mmHg
